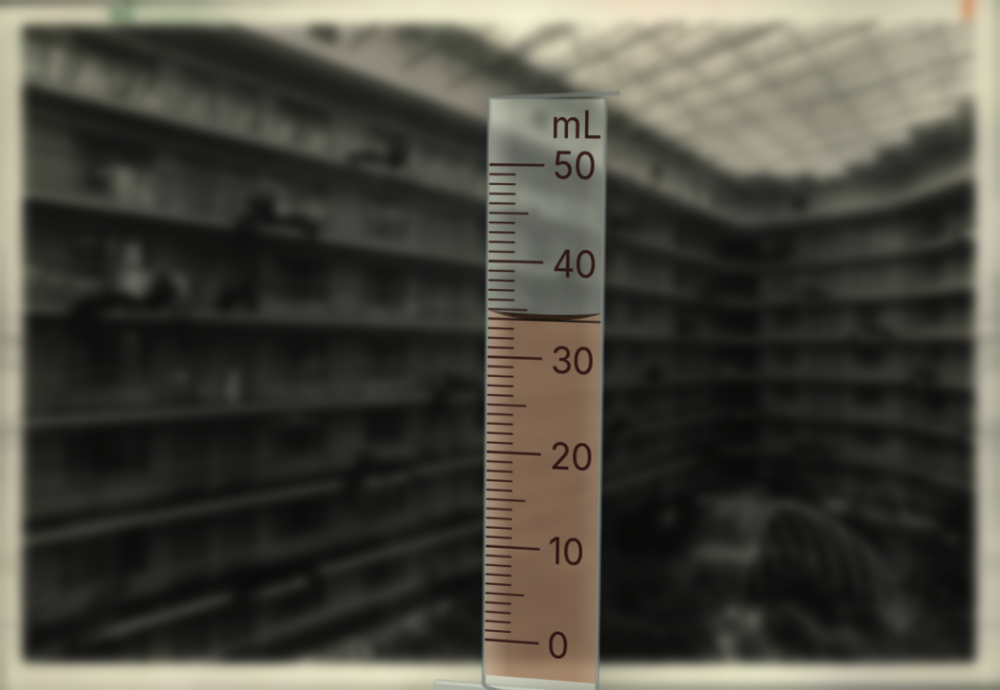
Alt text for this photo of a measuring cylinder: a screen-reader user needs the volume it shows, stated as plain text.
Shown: 34 mL
